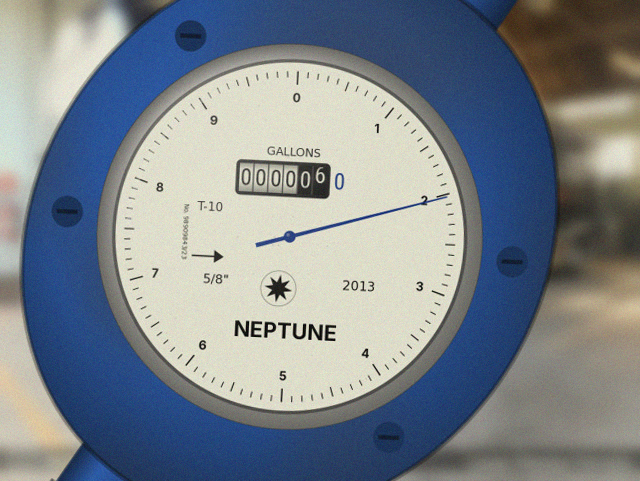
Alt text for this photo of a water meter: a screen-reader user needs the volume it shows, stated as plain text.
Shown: 62.0 gal
